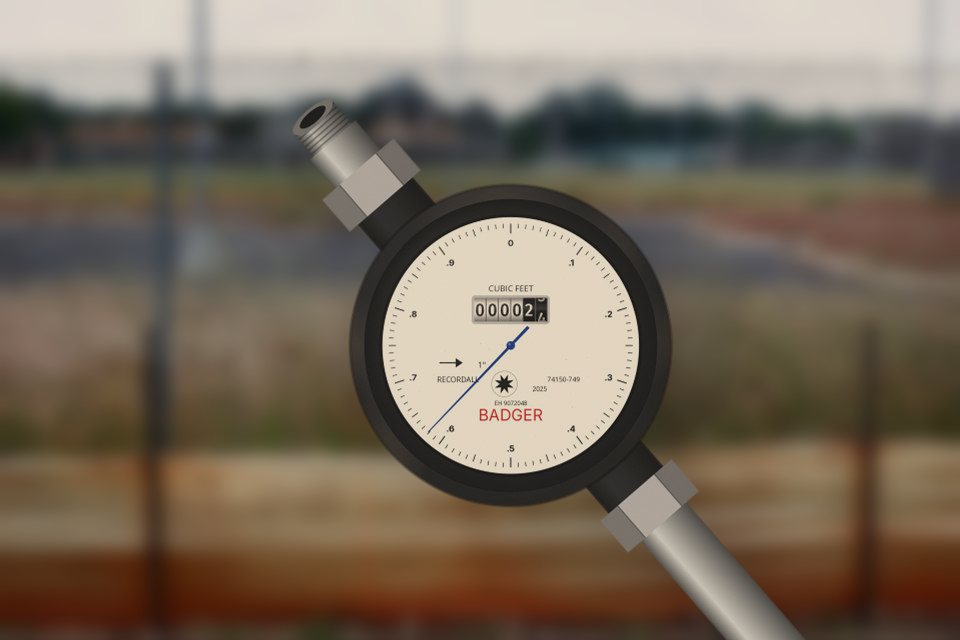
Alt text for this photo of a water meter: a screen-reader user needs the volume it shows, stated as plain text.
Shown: 23.62 ft³
